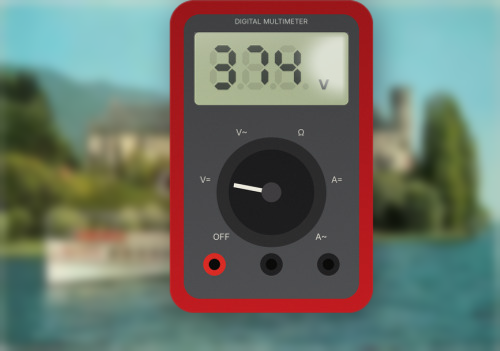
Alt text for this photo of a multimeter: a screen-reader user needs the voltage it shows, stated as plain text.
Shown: 374 V
